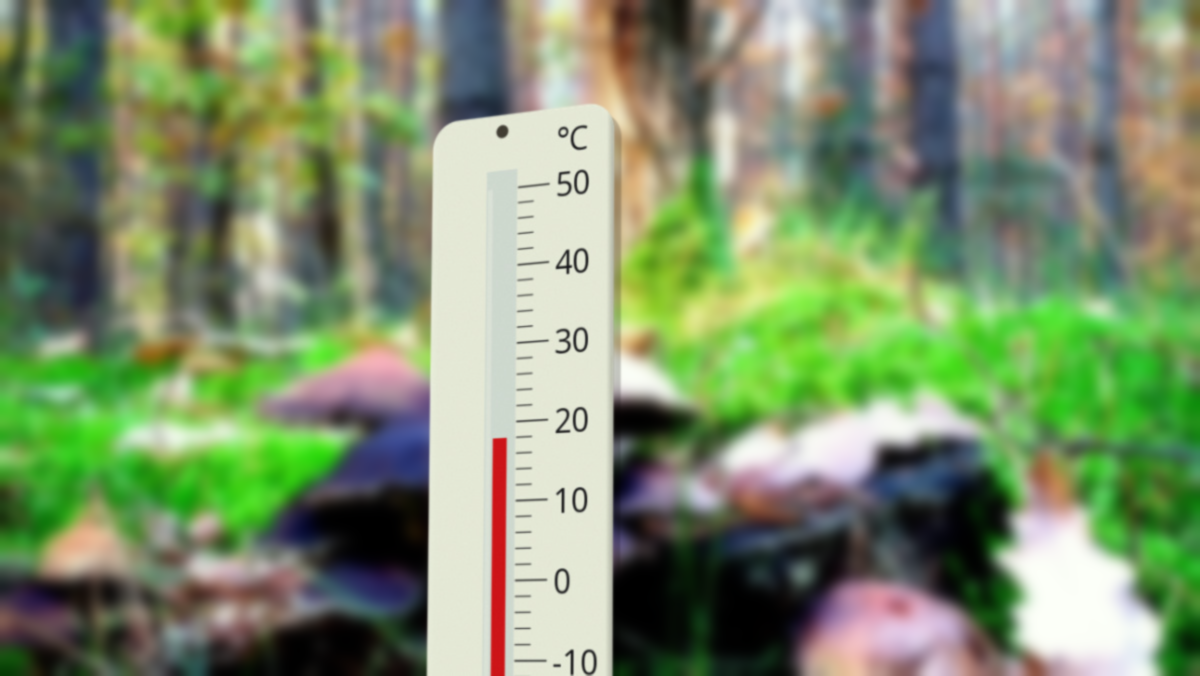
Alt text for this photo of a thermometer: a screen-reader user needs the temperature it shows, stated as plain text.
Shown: 18 °C
